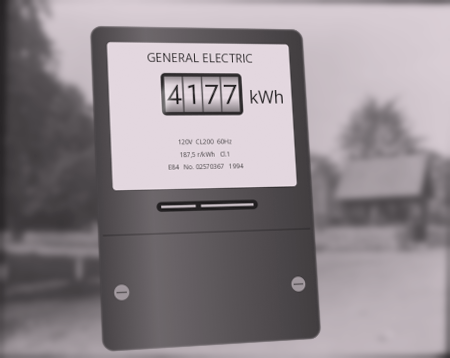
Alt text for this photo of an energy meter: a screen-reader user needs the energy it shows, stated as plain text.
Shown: 4177 kWh
